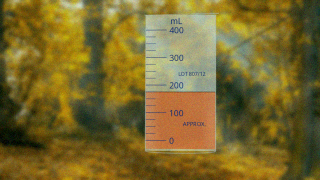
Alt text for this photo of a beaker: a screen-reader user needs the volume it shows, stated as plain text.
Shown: 175 mL
